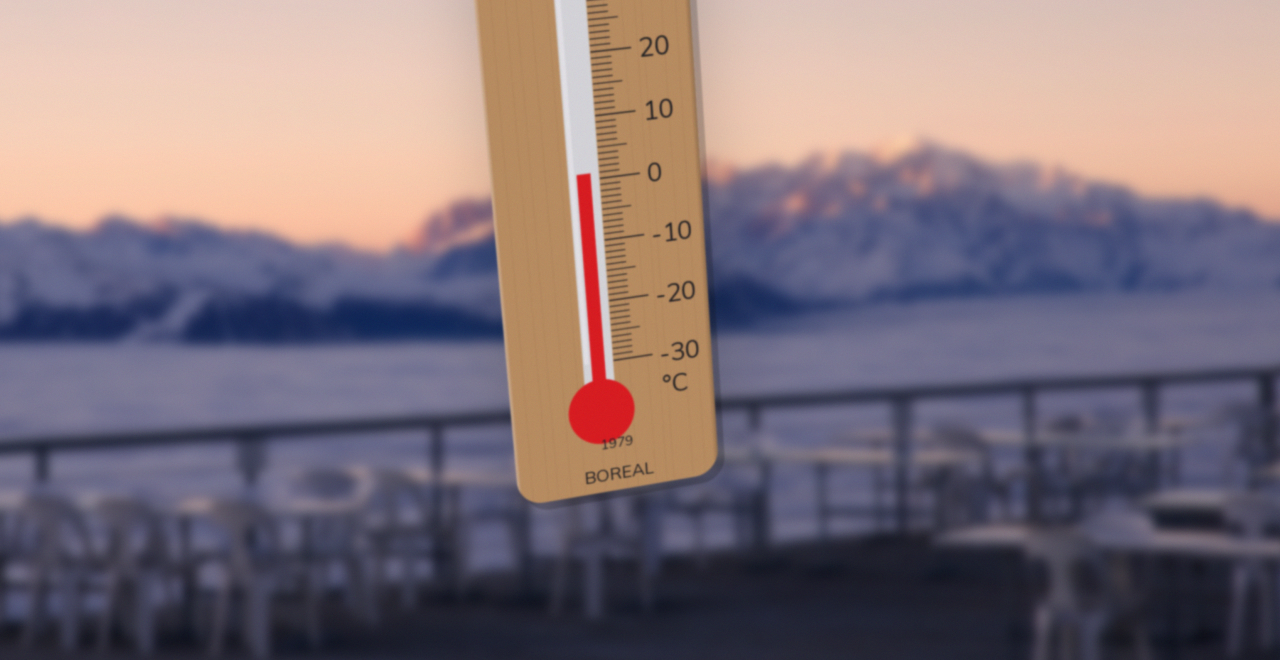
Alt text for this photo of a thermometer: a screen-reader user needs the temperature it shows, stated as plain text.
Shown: 1 °C
